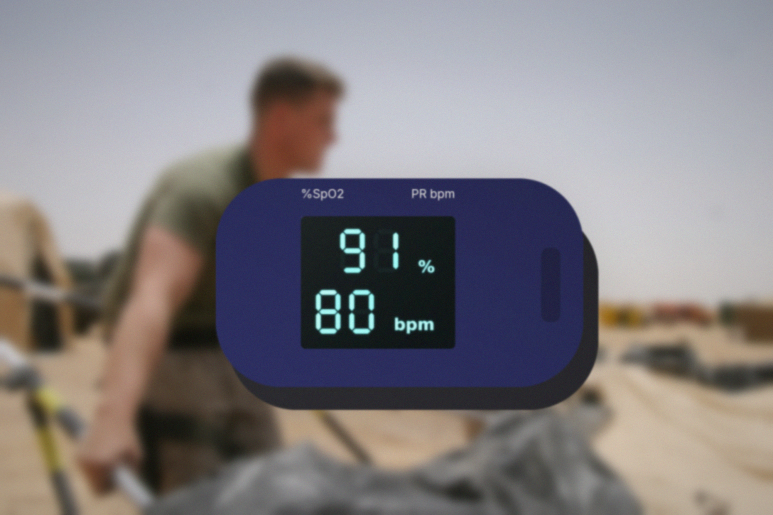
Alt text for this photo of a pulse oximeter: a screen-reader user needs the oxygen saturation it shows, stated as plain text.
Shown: 91 %
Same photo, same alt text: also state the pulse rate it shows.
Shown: 80 bpm
